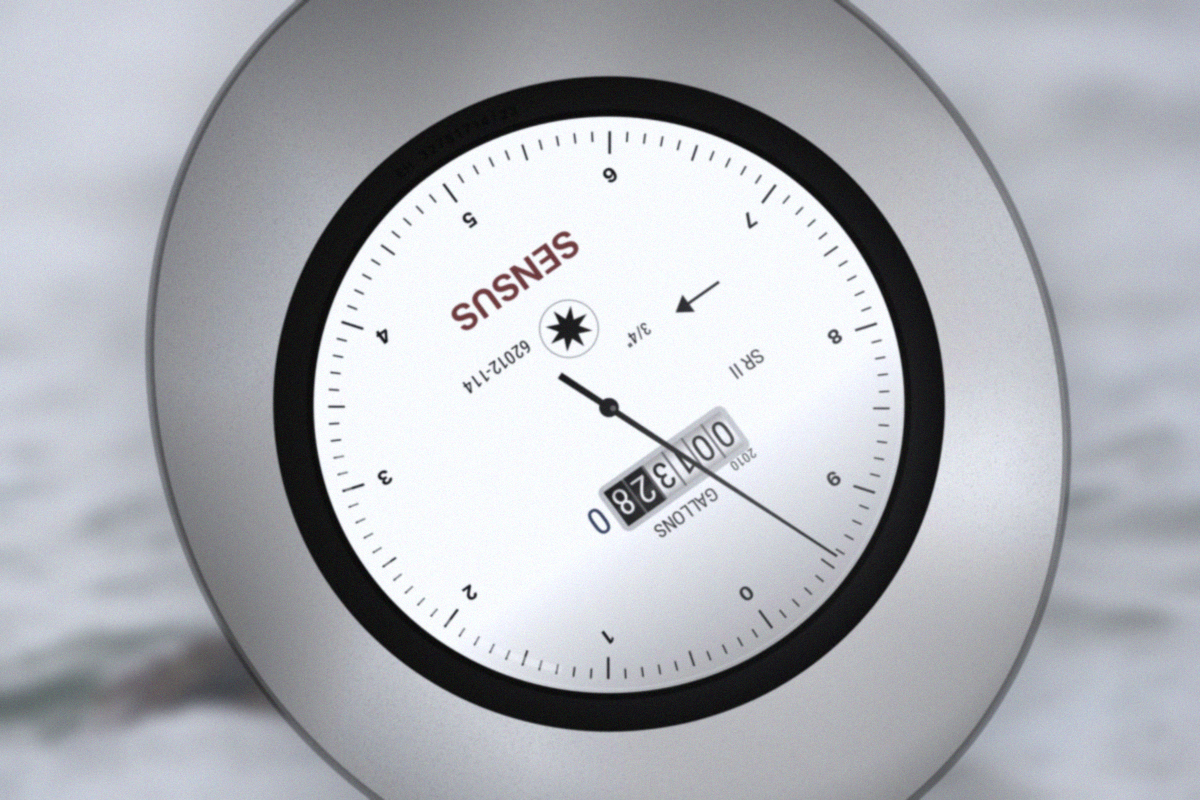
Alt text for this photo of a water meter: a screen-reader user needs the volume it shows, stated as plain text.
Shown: 13279.4 gal
